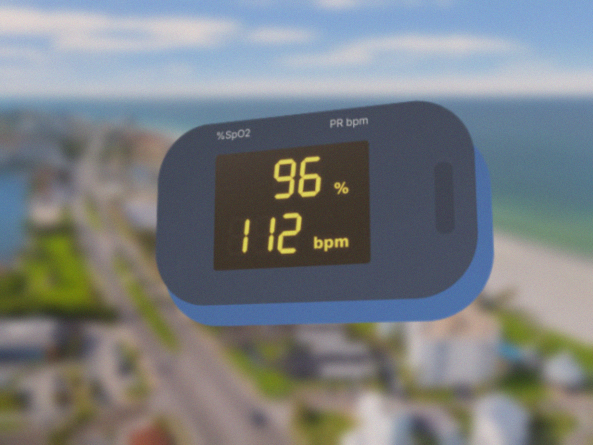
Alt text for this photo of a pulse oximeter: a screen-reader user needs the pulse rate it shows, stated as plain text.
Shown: 112 bpm
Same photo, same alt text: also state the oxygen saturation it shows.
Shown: 96 %
